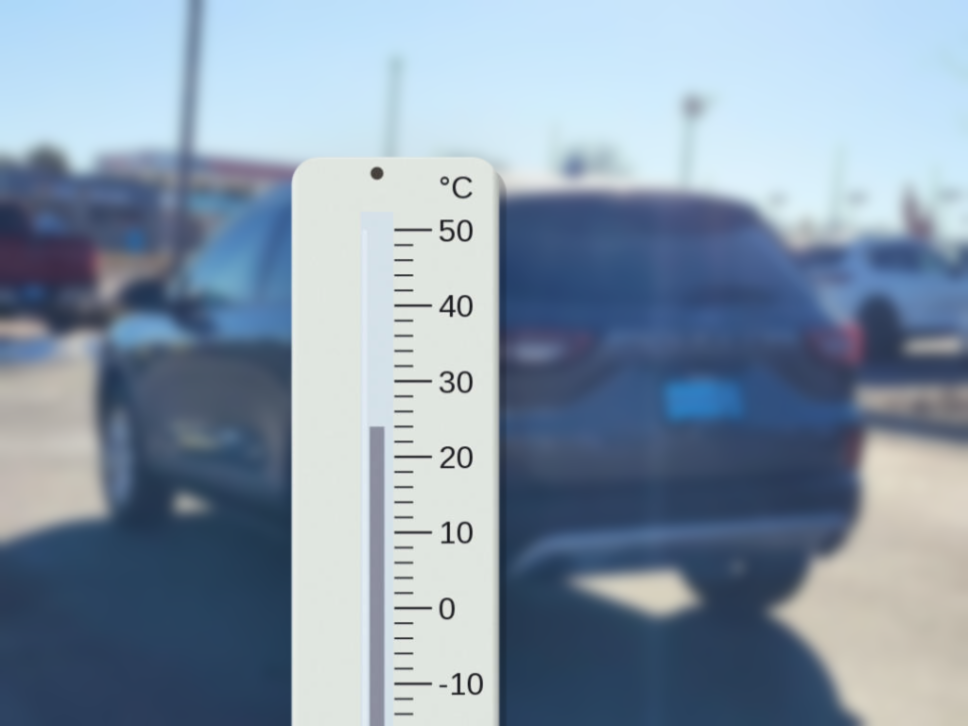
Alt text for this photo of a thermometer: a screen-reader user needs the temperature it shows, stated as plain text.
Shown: 24 °C
